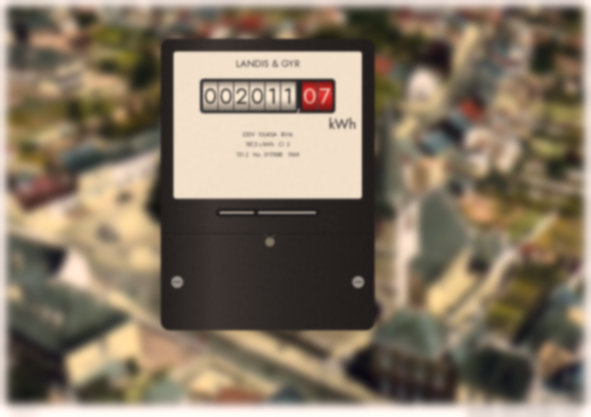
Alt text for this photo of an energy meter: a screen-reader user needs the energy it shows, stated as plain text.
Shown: 2011.07 kWh
